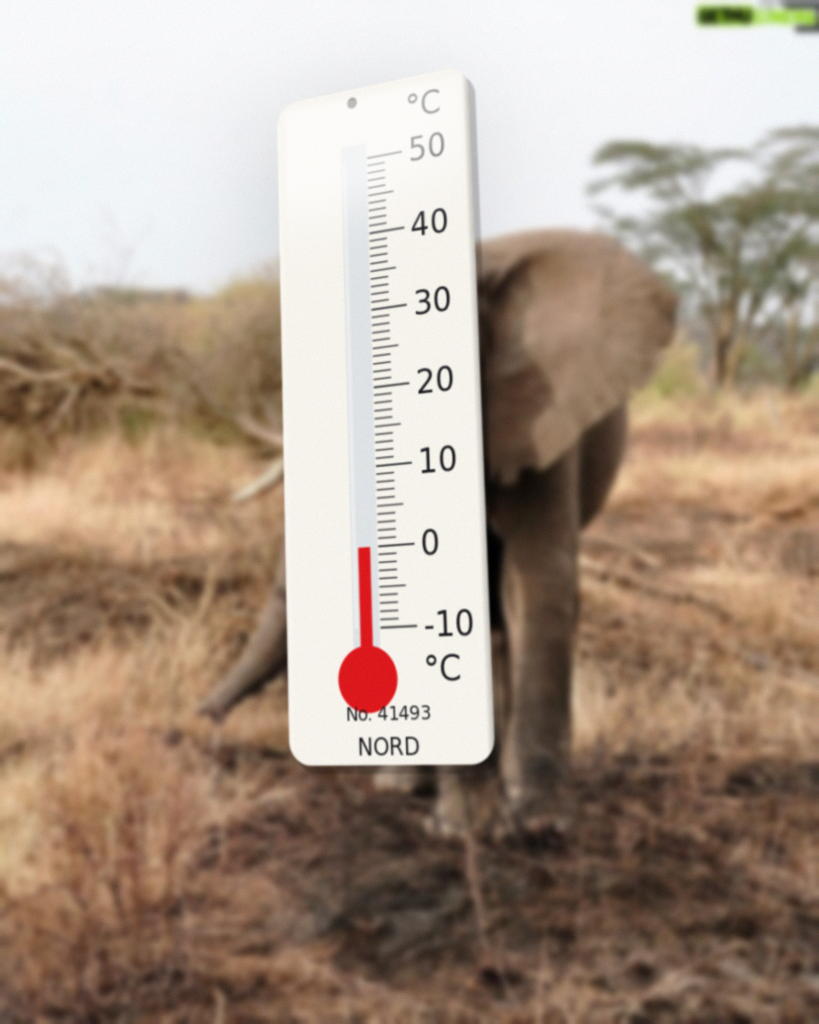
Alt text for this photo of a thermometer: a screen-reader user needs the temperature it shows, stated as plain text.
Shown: 0 °C
